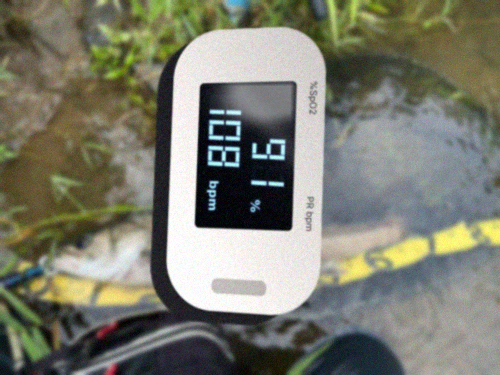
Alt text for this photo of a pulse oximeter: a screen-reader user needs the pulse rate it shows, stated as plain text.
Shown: 108 bpm
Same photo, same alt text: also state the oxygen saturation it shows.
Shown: 91 %
